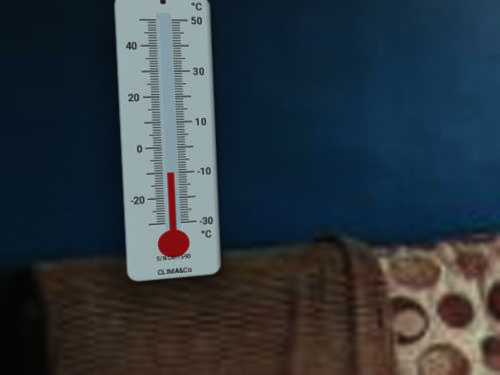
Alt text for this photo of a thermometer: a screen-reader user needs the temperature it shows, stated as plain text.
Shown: -10 °C
